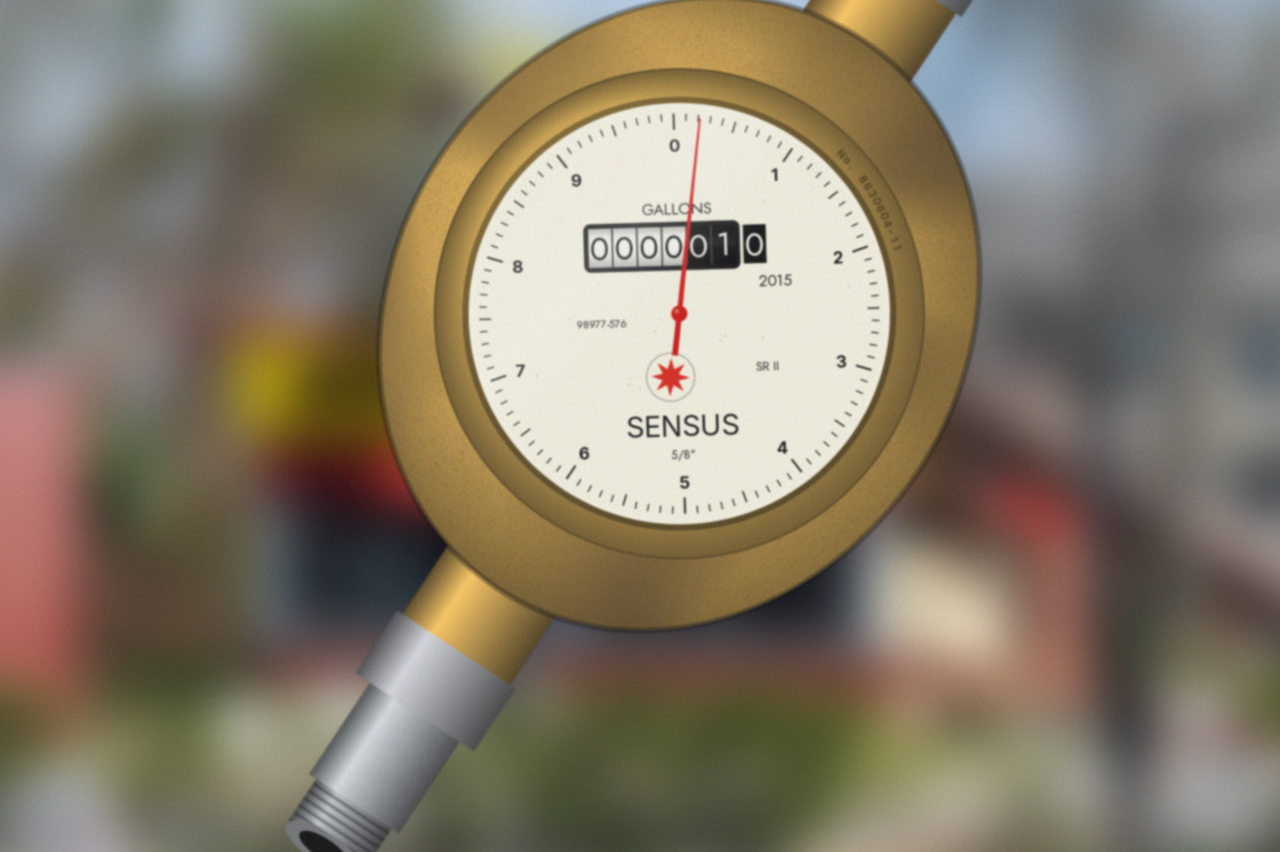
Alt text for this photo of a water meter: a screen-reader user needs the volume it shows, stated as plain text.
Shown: 10.2 gal
